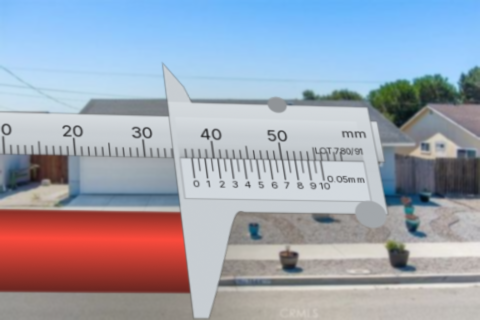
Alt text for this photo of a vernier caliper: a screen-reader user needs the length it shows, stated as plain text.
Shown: 36.8 mm
